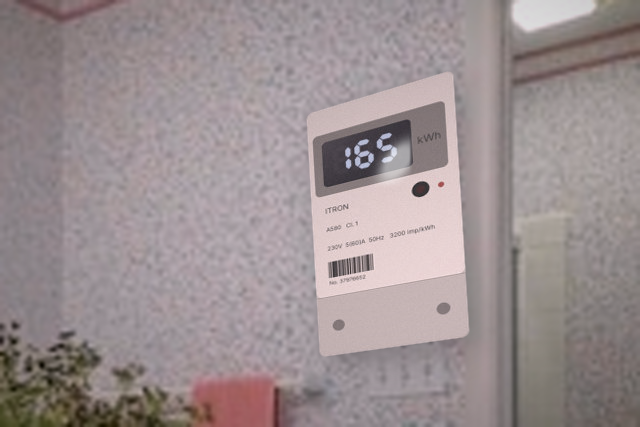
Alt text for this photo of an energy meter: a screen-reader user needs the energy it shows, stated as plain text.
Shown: 165 kWh
